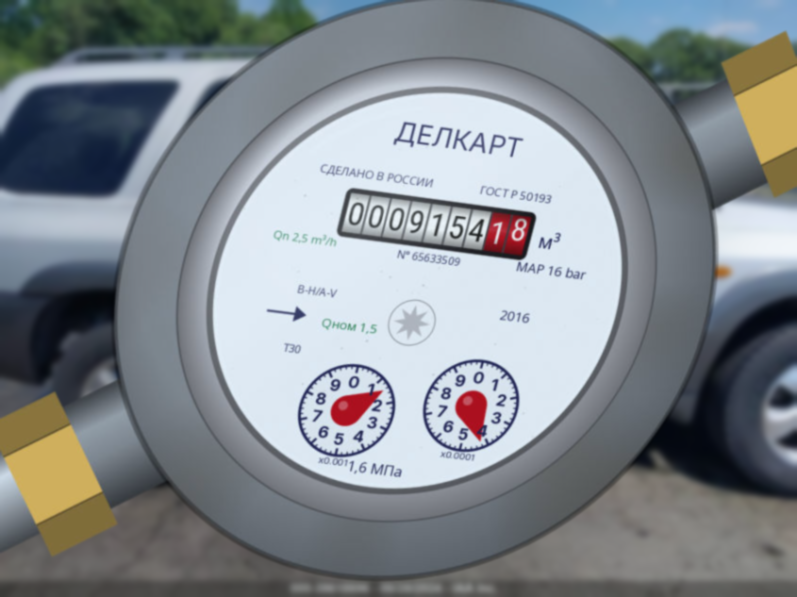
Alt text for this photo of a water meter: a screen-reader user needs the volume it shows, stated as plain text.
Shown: 9154.1814 m³
